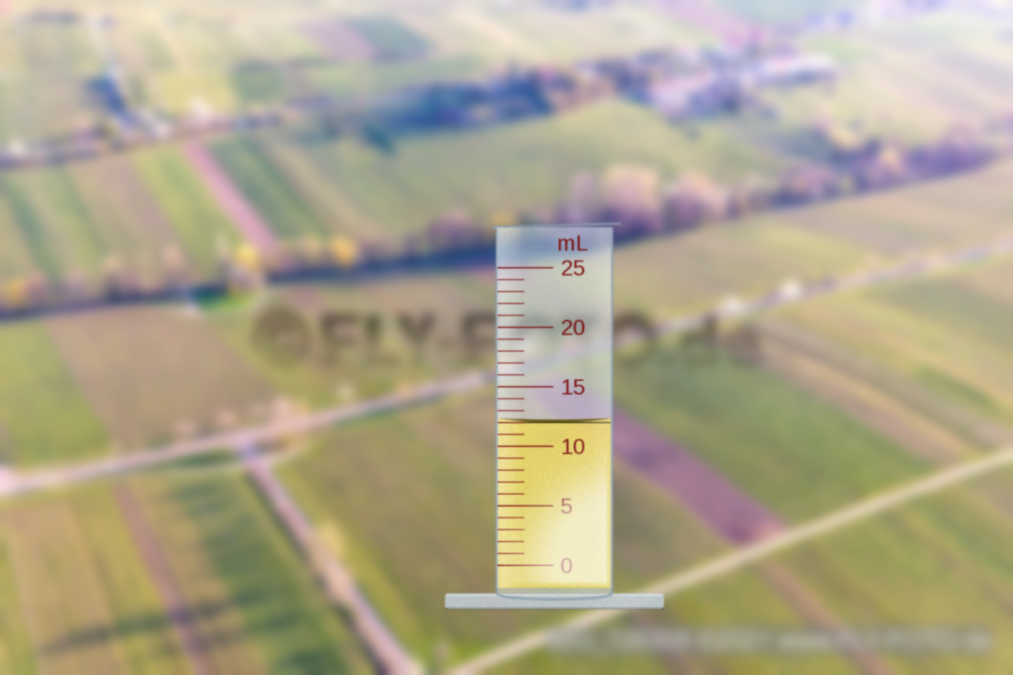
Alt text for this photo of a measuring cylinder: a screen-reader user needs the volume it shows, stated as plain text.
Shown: 12 mL
